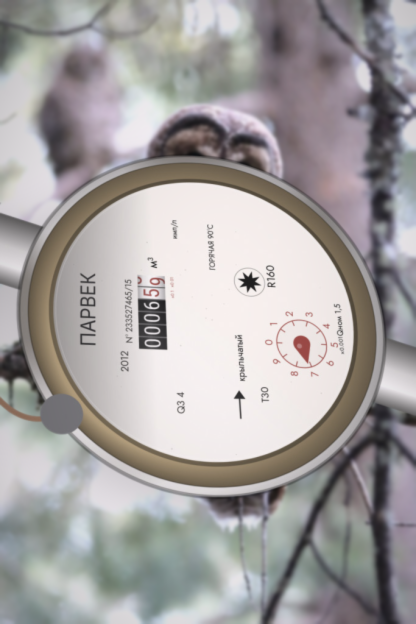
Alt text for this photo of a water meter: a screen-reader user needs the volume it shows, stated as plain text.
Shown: 6.587 m³
